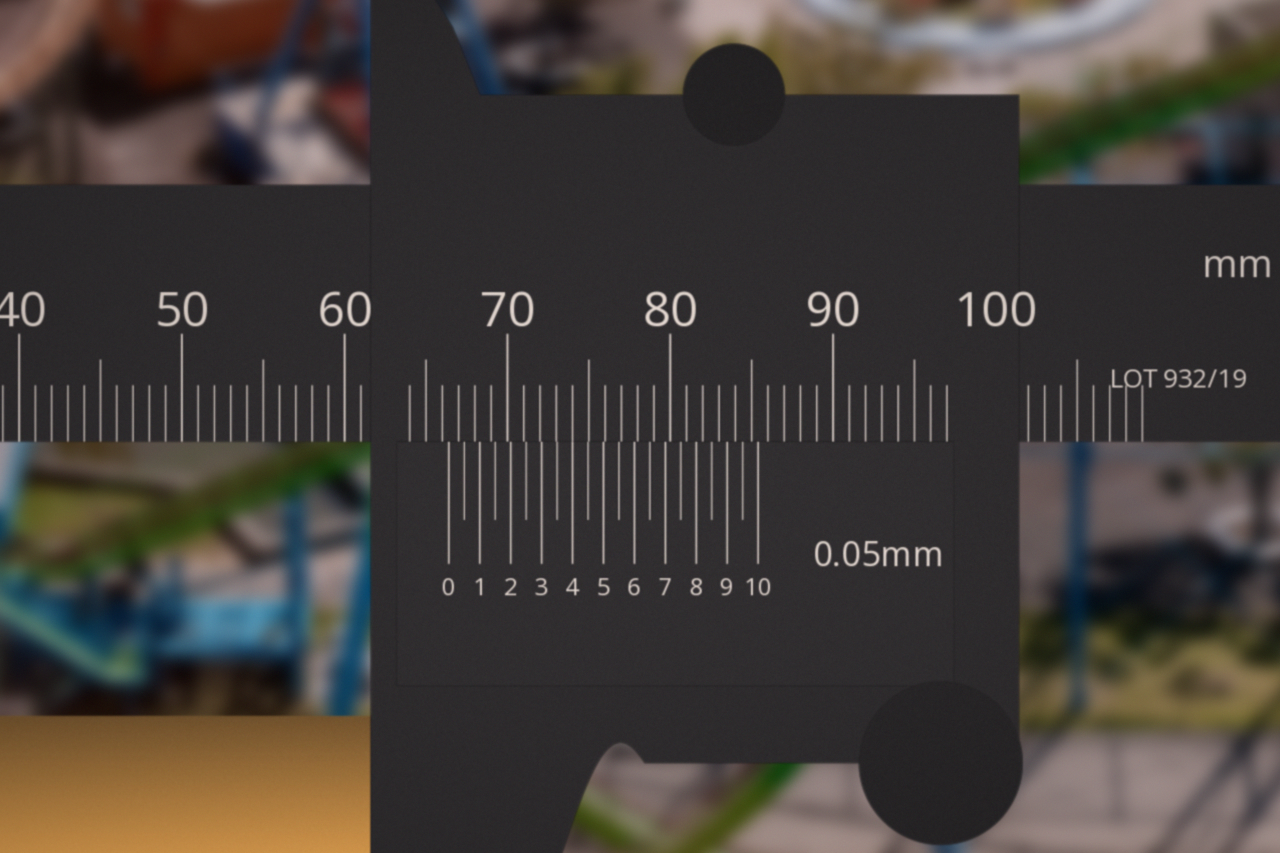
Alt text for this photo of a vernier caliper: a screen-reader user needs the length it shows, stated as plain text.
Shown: 66.4 mm
